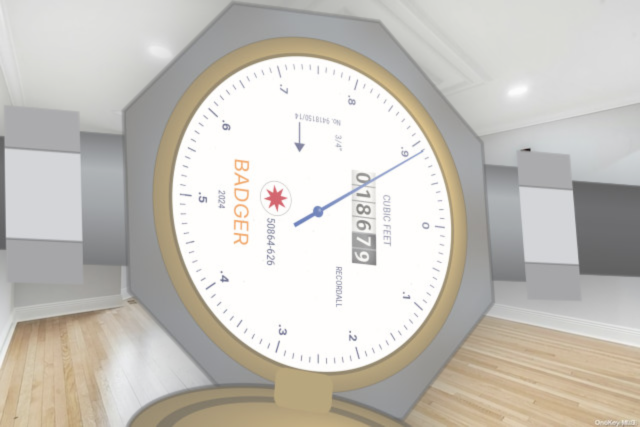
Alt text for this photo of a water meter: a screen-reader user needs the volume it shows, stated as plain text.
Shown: 18678.91 ft³
